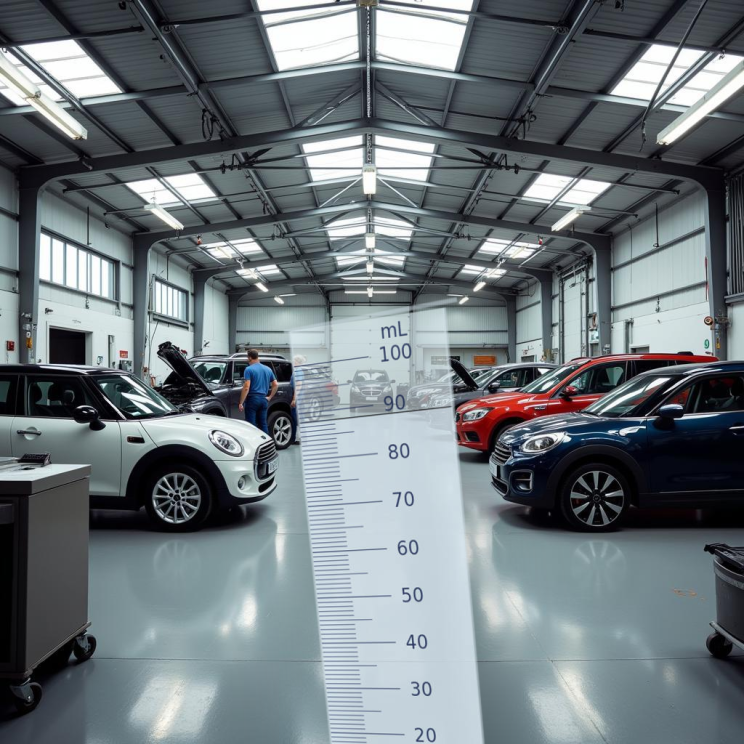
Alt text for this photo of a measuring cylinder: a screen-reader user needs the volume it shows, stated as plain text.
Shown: 88 mL
